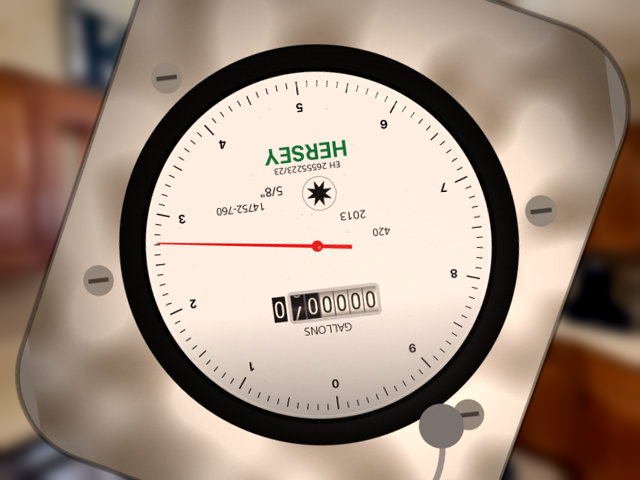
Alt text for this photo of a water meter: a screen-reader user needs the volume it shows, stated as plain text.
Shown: 72.7 gal
